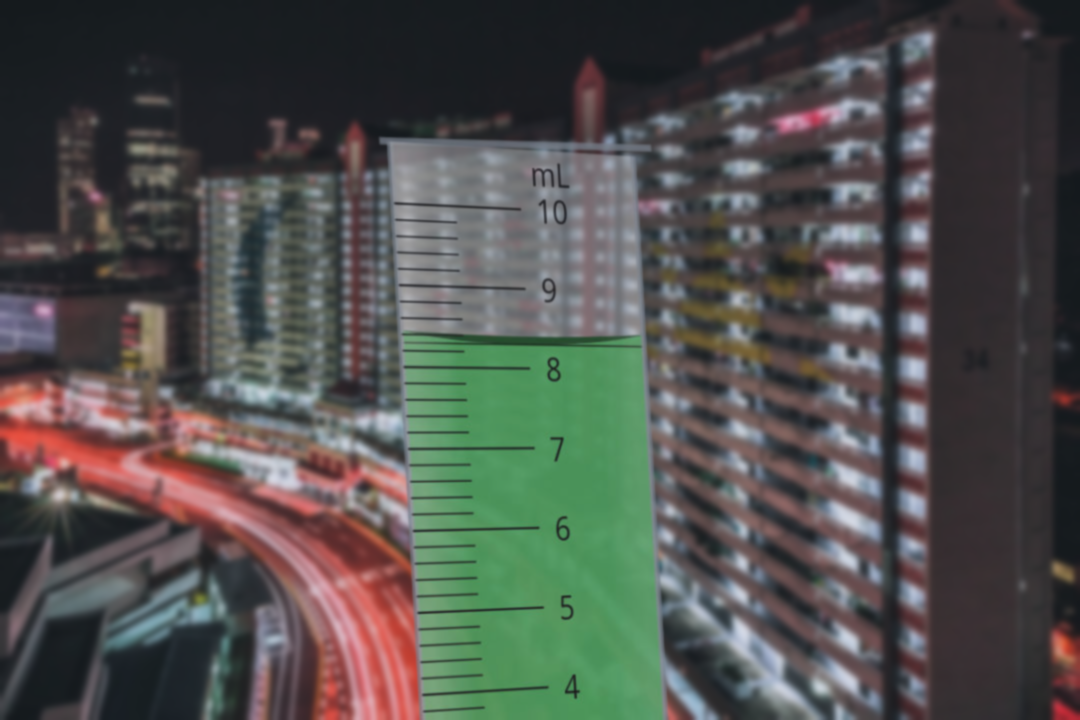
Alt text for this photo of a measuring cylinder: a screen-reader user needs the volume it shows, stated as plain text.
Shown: 8.3 mL
